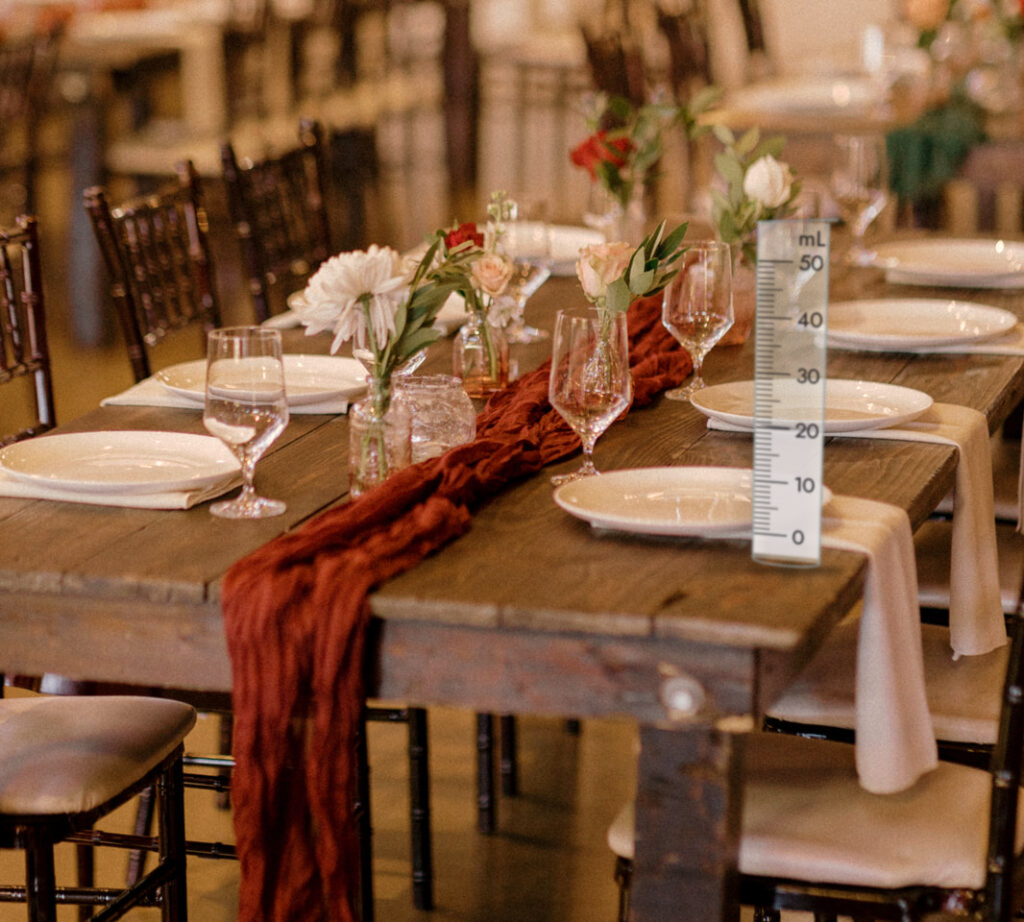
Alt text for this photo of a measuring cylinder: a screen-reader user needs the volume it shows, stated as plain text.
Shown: 20 mL
